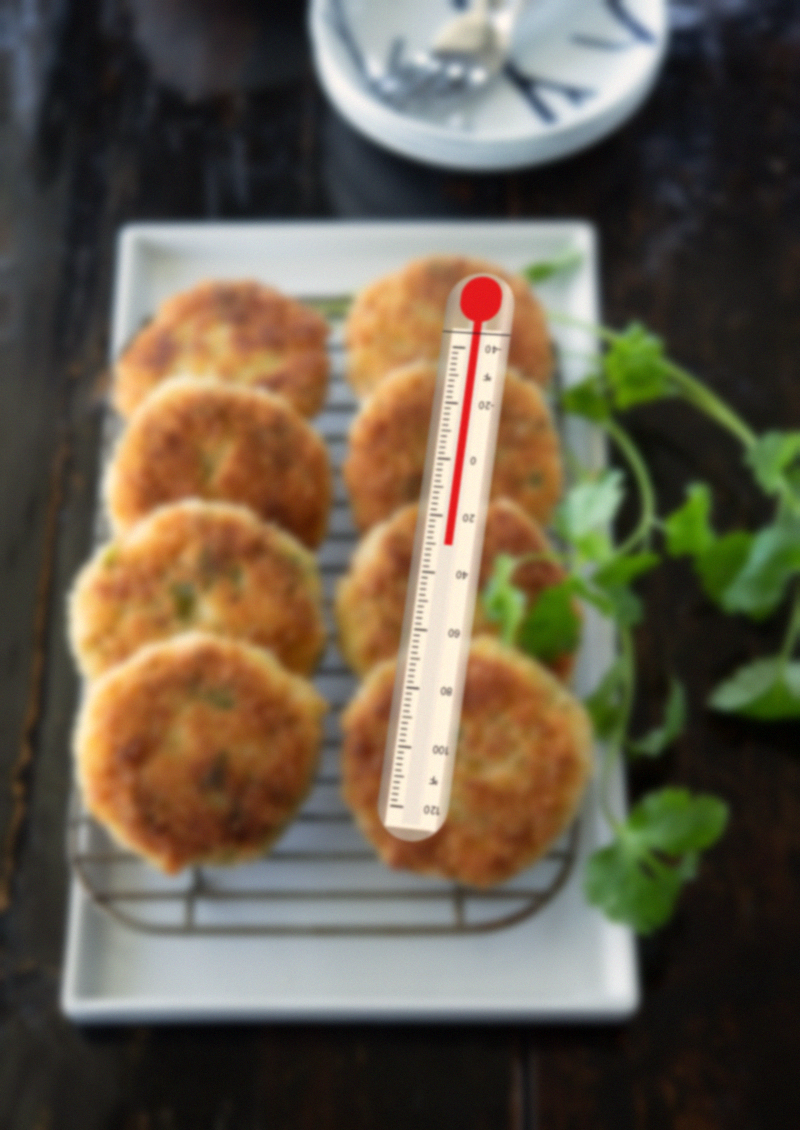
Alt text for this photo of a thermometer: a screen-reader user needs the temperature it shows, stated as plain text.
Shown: 30 °F
